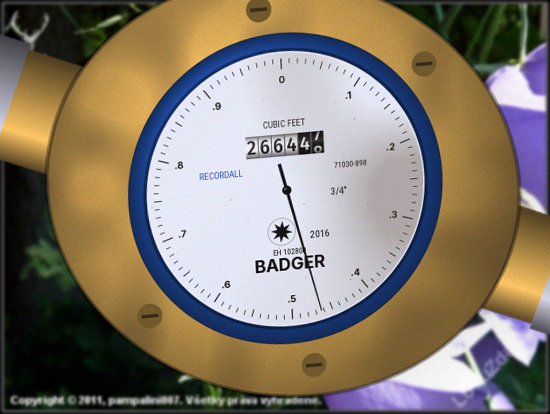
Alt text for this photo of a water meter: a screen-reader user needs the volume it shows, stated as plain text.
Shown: 266447.46 ft³
